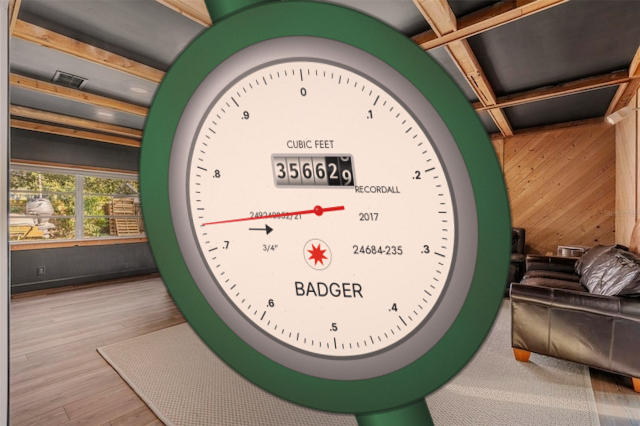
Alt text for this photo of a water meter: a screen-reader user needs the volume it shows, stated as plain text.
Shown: 356628.73 ft³
